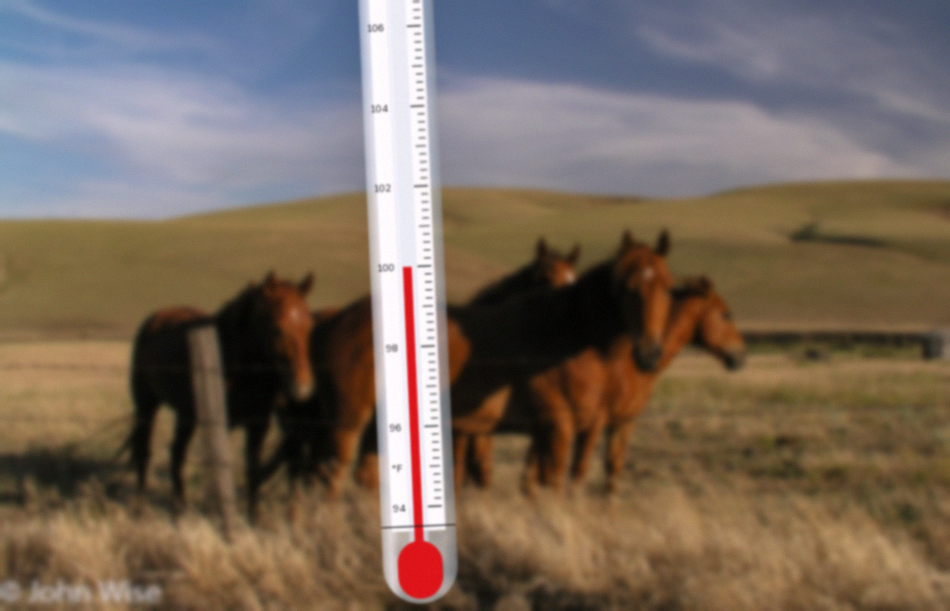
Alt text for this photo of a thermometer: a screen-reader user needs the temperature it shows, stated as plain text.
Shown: 100 °F
